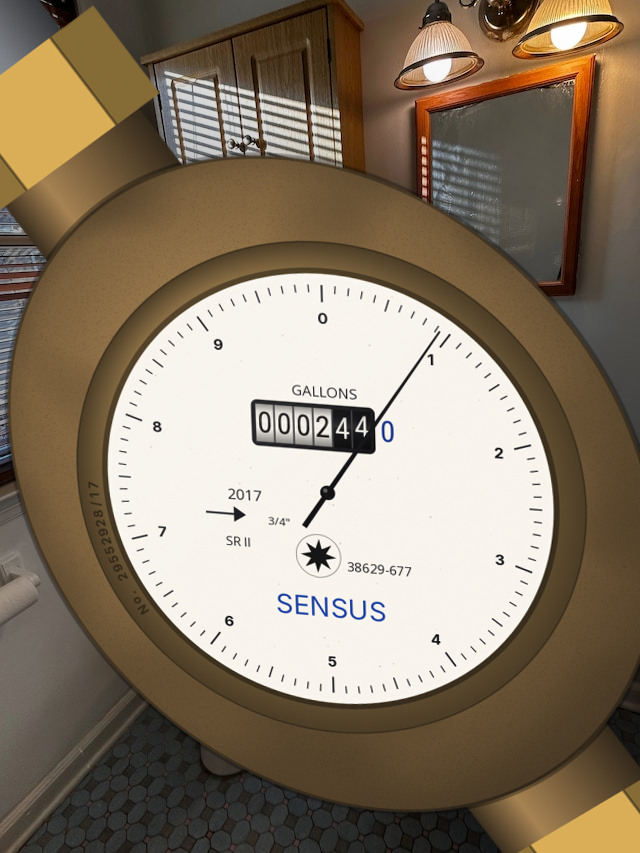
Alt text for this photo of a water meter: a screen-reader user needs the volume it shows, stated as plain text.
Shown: 2440.9 gal
